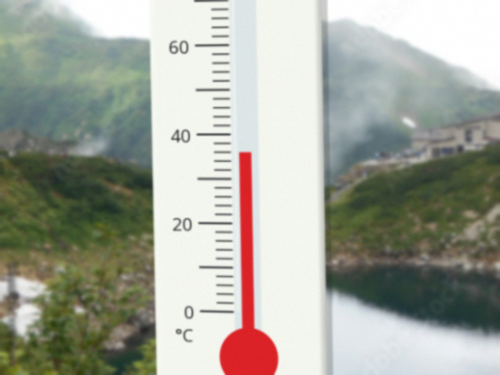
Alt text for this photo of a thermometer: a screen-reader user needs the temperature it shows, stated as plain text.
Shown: 36 °C
